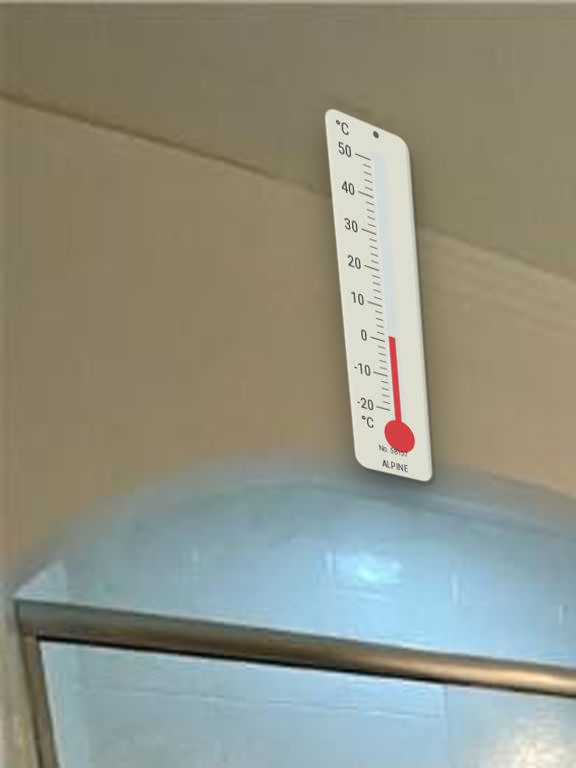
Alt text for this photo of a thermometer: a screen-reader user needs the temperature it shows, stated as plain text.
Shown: 2 °C
